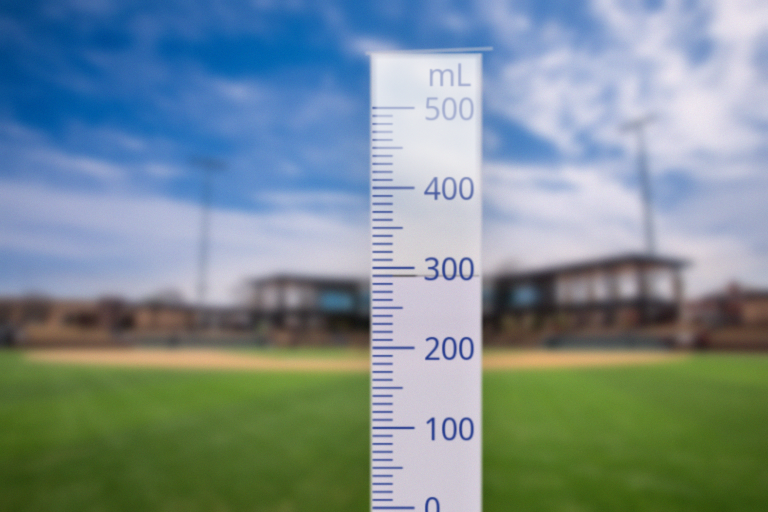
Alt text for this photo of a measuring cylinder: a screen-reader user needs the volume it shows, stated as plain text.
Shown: 290 mL
